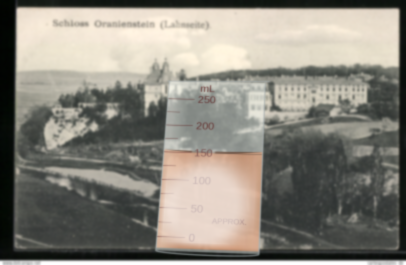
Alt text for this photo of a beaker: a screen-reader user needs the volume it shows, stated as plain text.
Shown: 150 mL
